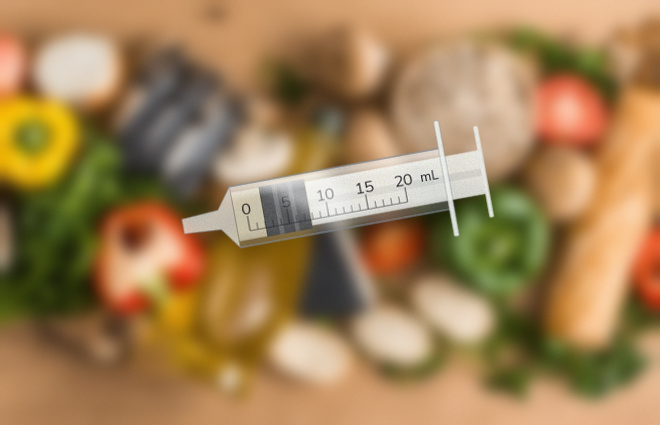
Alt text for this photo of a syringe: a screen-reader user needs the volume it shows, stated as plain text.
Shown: 2 mL
